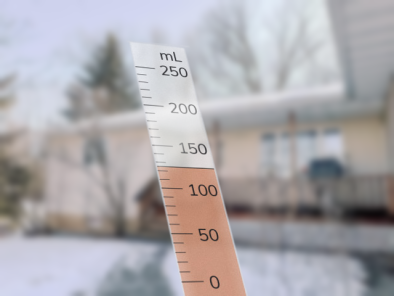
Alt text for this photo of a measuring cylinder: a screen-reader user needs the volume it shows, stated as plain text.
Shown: 125 mL
